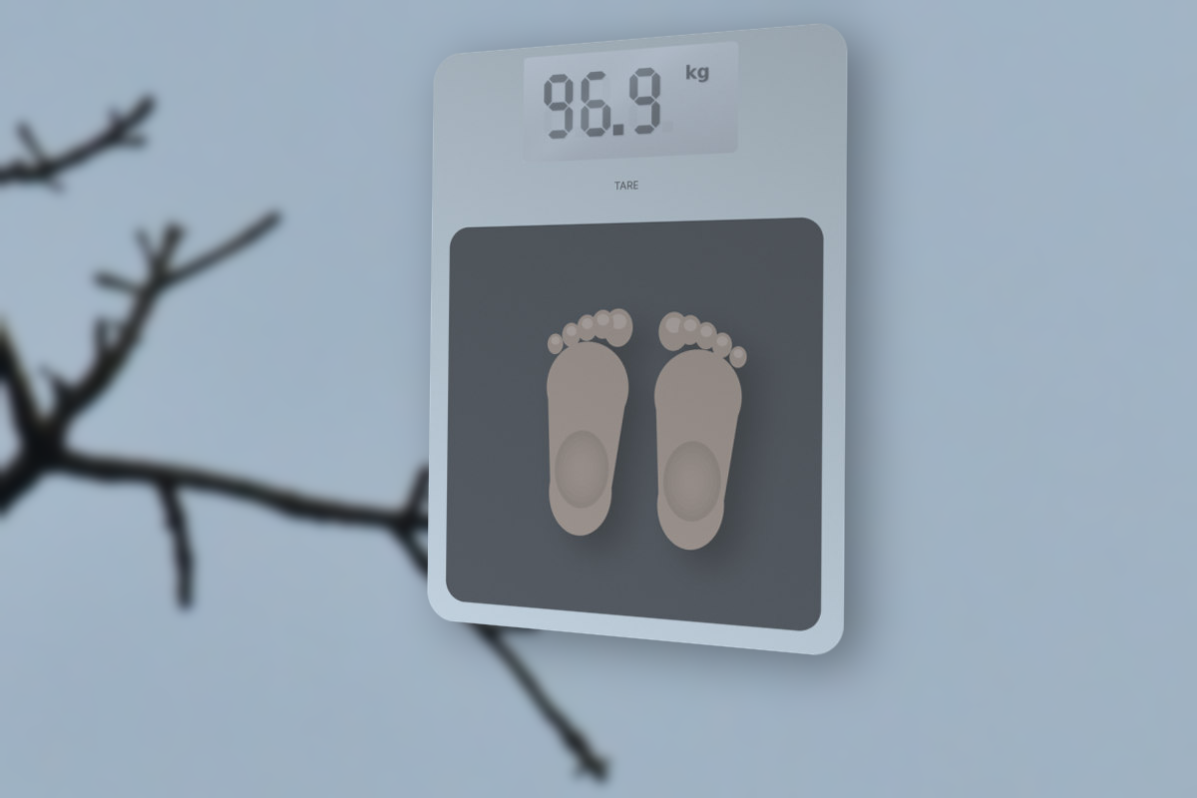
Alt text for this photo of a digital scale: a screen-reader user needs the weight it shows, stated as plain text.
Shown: 96.9 kg
